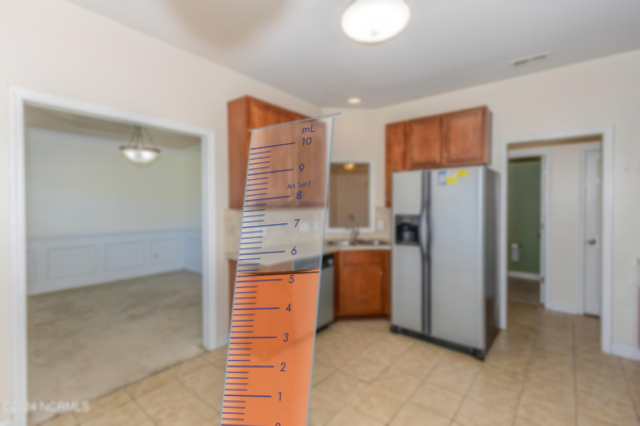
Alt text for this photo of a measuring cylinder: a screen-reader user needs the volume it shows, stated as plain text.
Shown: 5.2 mL
